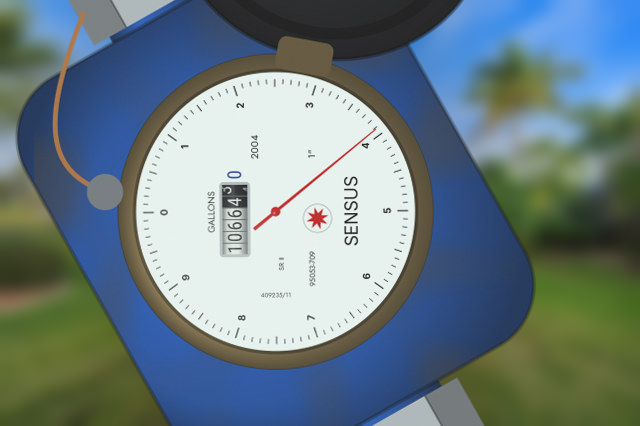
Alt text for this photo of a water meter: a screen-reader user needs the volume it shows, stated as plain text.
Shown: 1066433.9 gal
